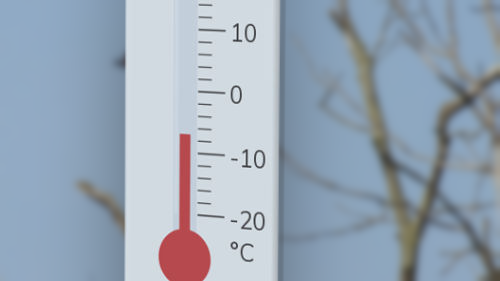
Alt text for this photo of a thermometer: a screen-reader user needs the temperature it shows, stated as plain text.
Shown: -7 °C
